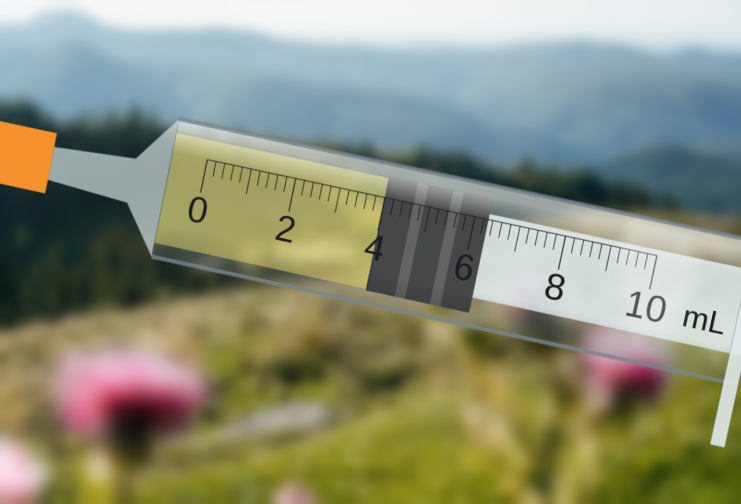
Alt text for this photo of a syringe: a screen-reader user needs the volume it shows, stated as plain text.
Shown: 4 mL
